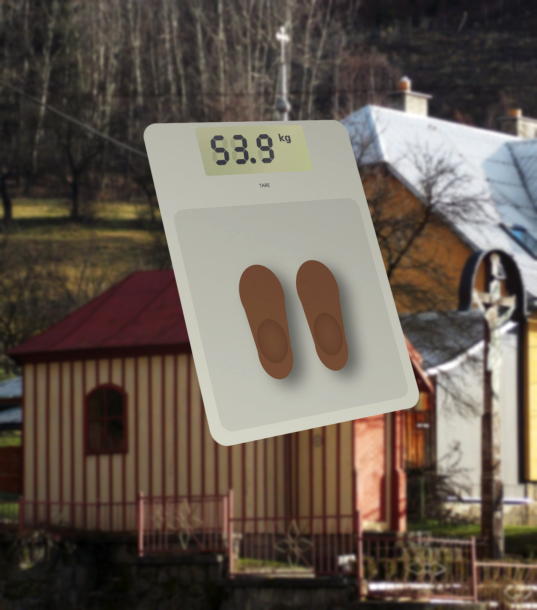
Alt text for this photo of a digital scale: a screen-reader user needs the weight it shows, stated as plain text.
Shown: 53.9 kg
